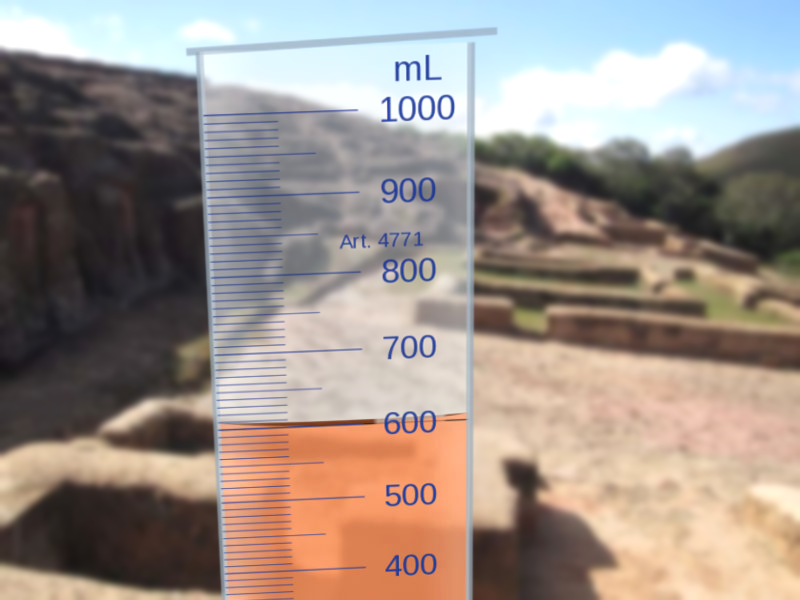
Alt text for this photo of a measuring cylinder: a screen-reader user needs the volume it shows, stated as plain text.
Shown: 600 mL
